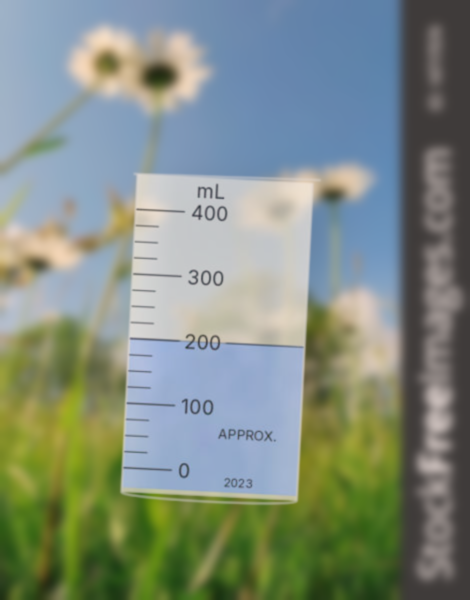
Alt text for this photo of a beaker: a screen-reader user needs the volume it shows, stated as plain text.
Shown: 200 mL
